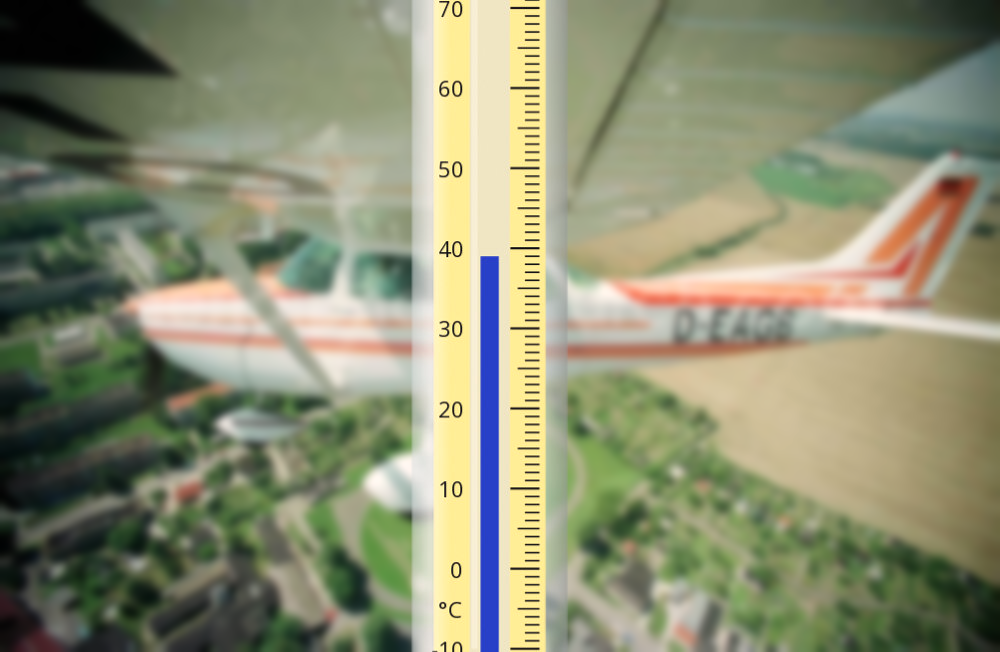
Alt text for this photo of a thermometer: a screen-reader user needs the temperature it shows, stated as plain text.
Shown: 39 °C
